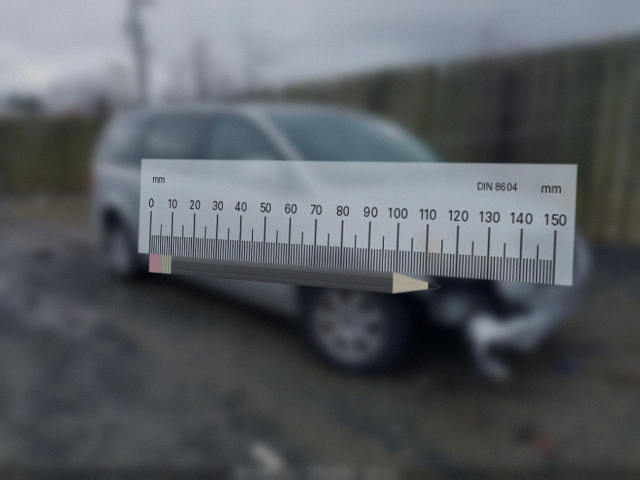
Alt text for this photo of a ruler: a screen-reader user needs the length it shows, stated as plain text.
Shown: 115 mm
